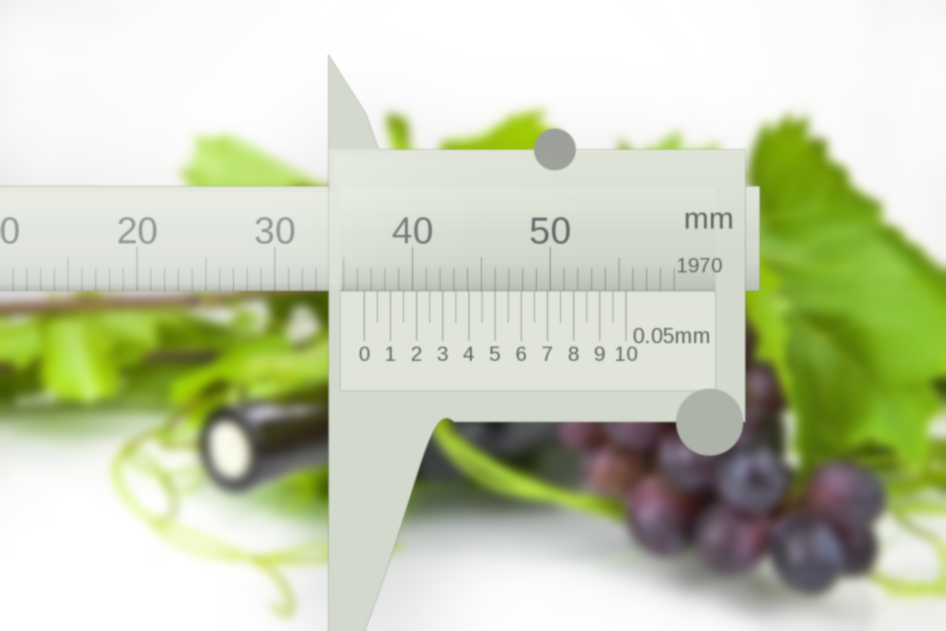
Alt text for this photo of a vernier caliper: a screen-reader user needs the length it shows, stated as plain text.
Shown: 36.5 mm
